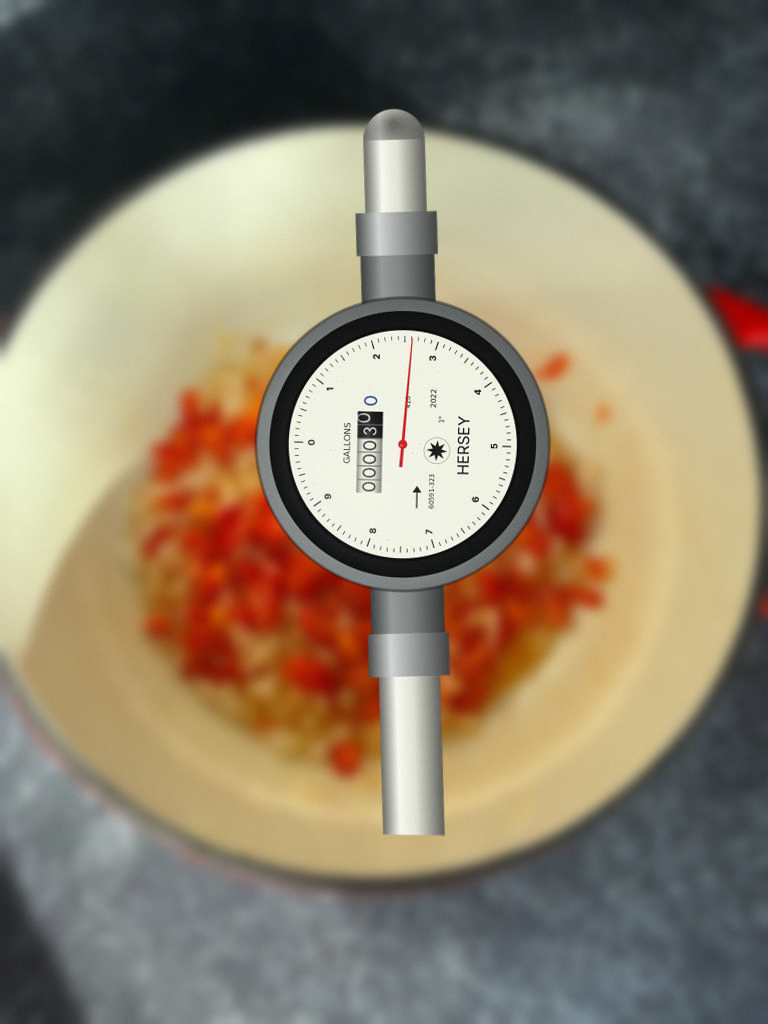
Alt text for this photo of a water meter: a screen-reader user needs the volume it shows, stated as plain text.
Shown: 302.6 gal
